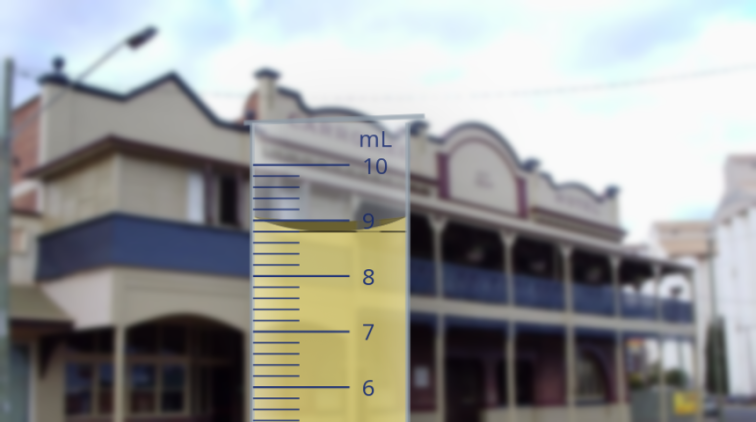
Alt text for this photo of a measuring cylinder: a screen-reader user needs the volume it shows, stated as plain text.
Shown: 8.8 mL
